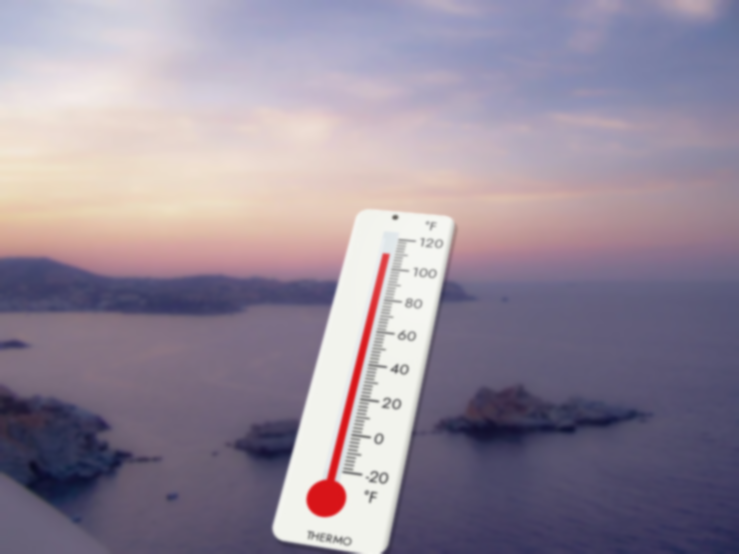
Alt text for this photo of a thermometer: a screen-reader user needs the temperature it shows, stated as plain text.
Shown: 110 °F
